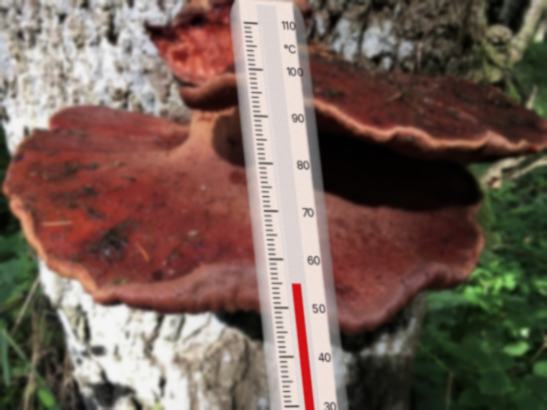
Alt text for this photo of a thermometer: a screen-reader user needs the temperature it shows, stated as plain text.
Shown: 55 °C
